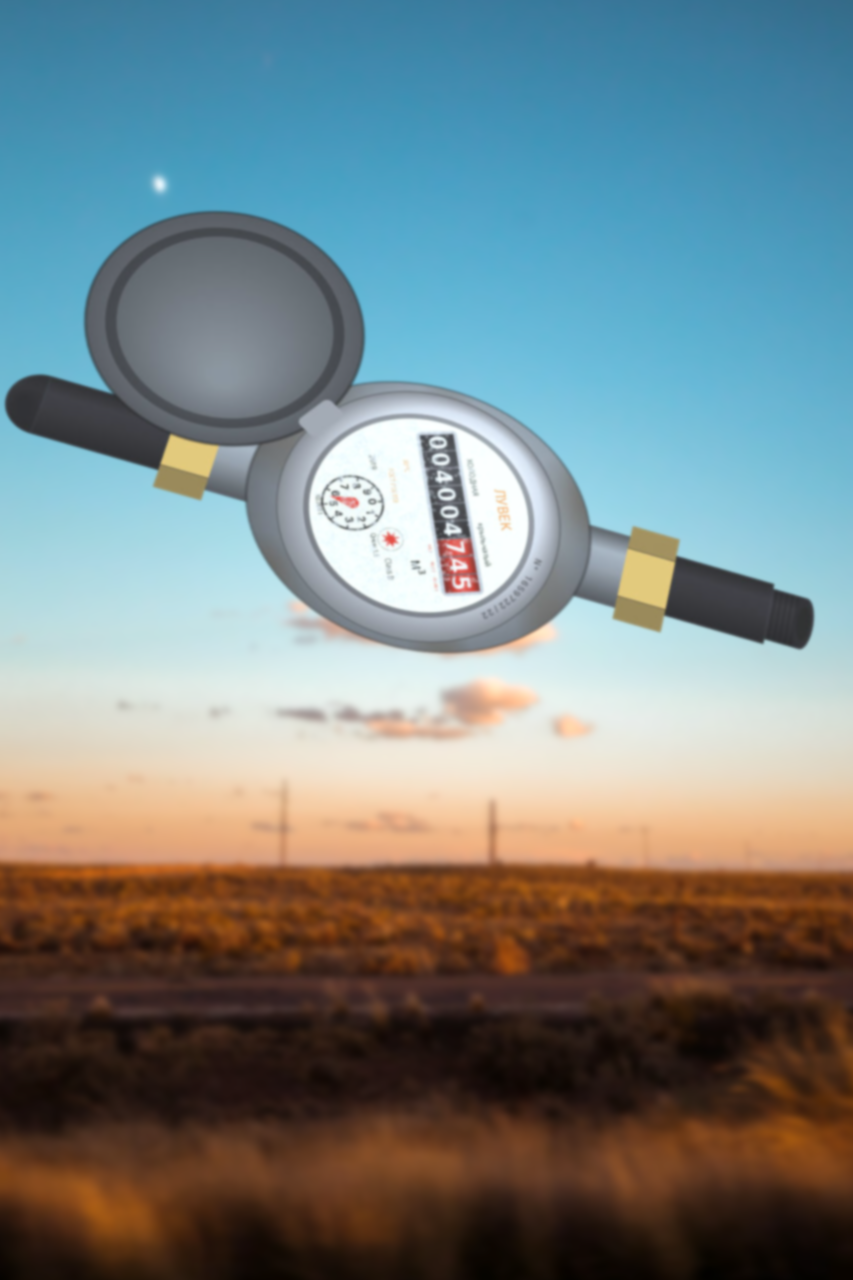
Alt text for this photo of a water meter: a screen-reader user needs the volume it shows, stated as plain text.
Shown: 4004.7455 m³
